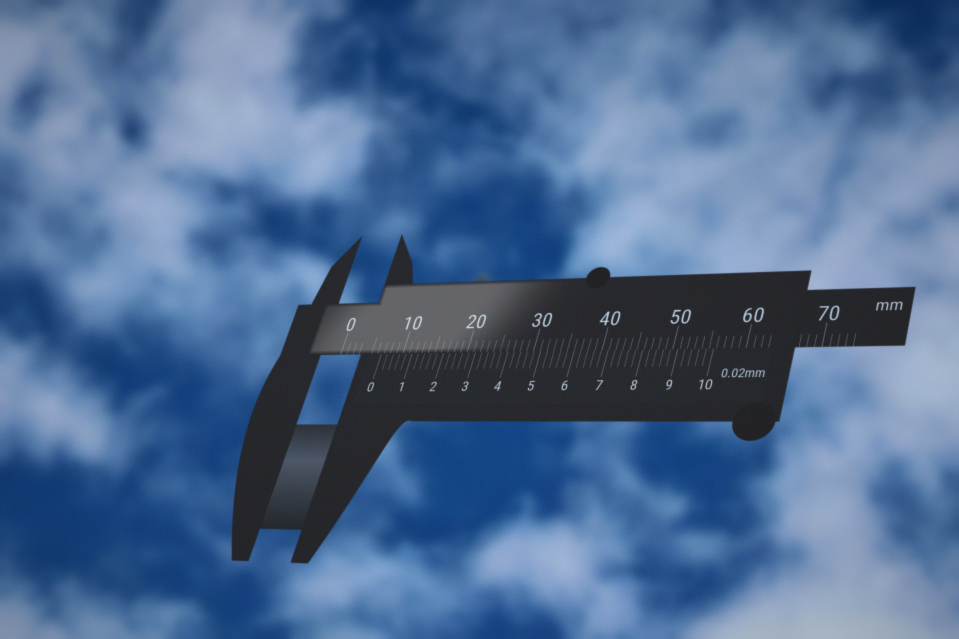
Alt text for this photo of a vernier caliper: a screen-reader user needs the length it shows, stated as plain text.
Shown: 6.6 mm
